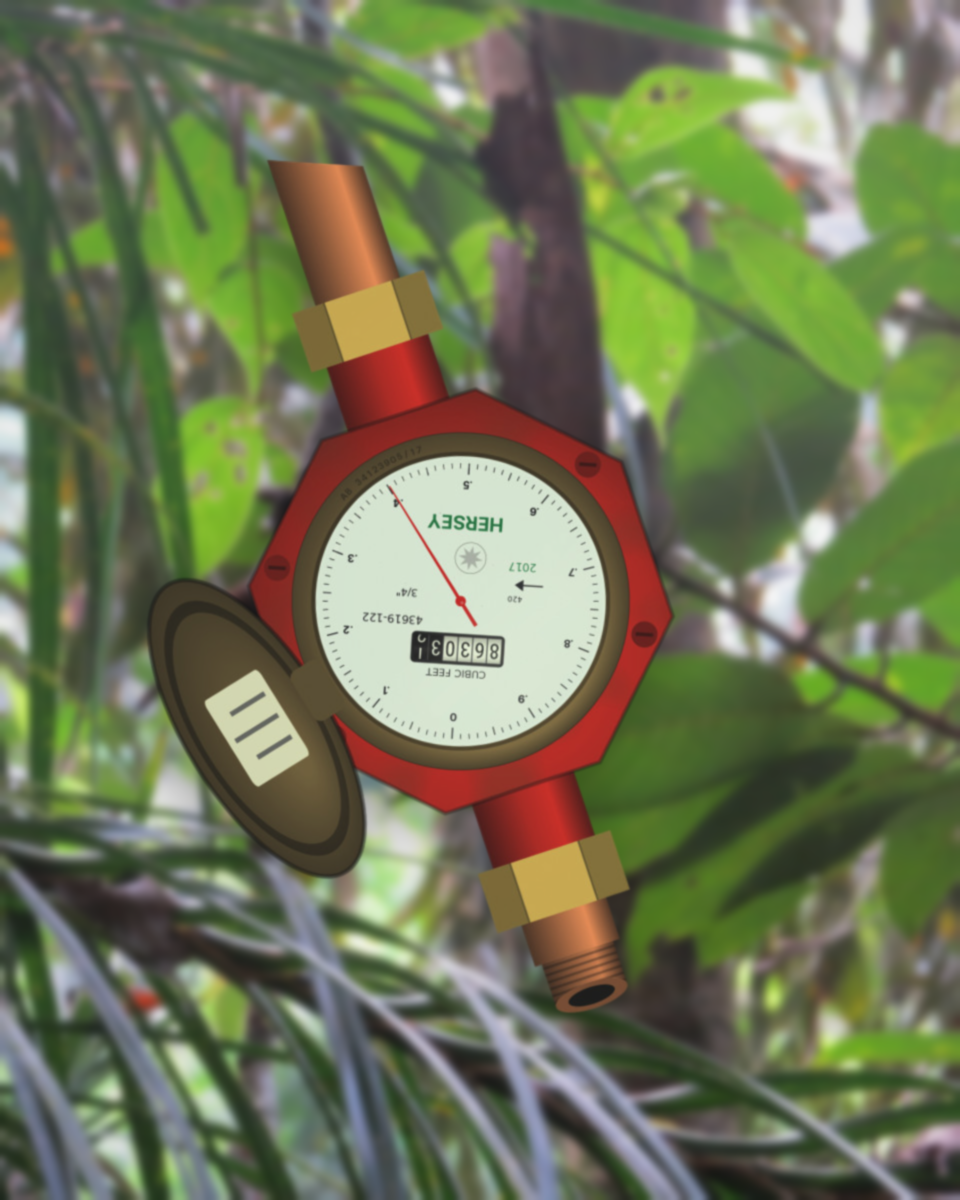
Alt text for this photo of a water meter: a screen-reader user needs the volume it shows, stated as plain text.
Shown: 863031.40 ft³
